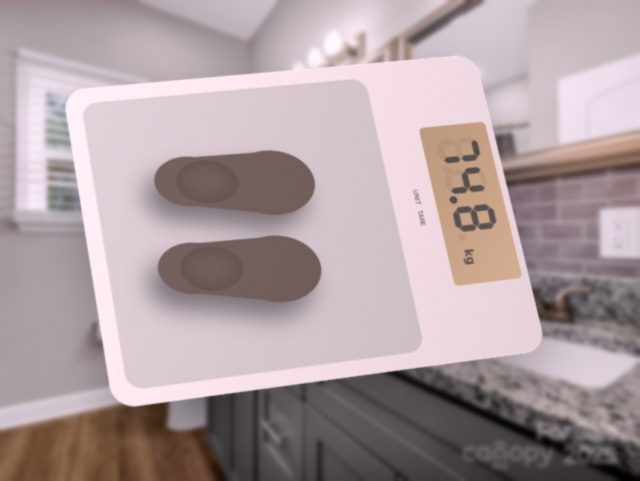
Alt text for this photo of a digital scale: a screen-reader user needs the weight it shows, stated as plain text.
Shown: 74.8 kg
